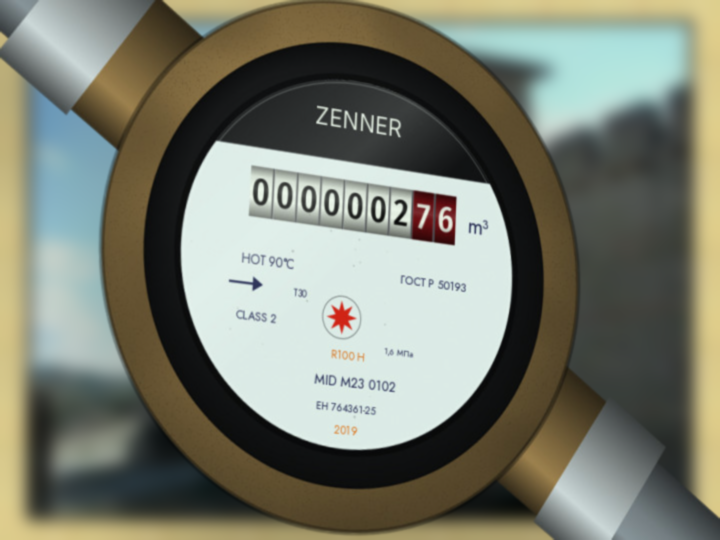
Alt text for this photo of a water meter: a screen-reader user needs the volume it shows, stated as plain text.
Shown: 2.76 m³
